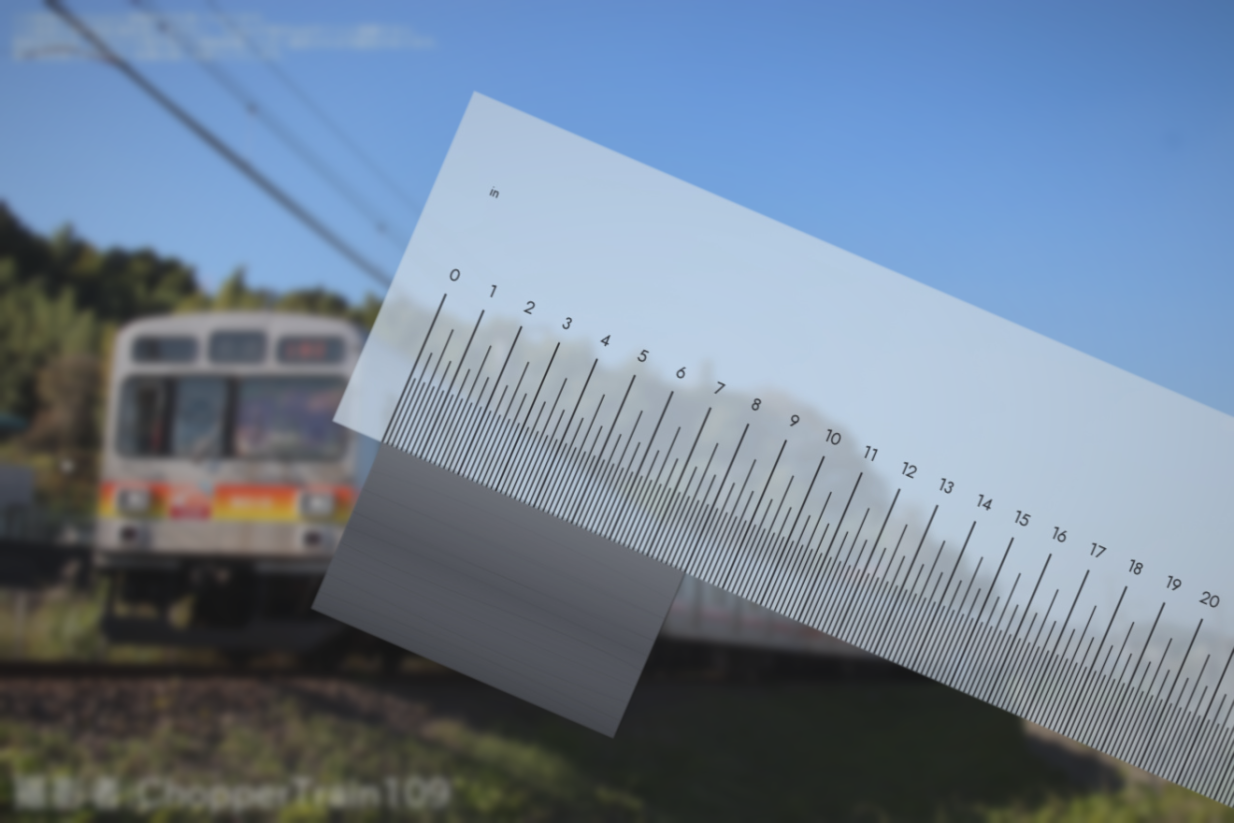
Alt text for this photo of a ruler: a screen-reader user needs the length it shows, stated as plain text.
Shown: 8 in
